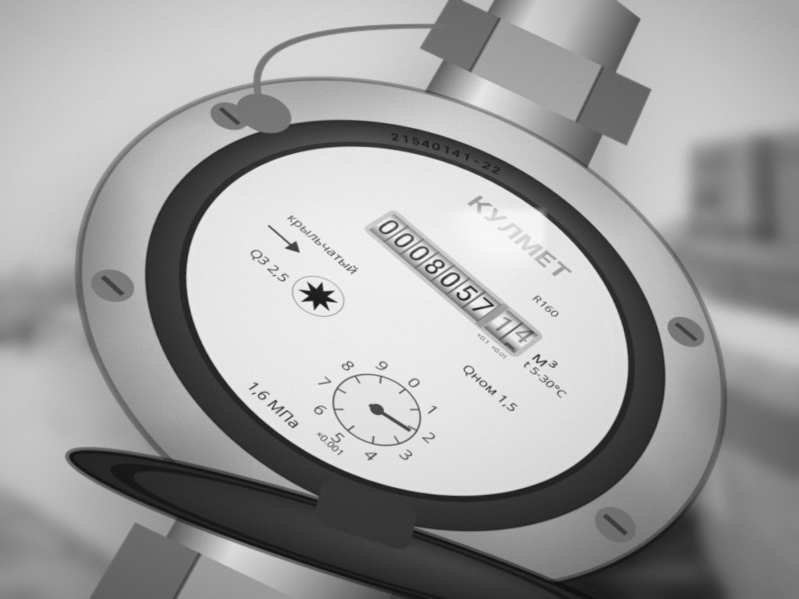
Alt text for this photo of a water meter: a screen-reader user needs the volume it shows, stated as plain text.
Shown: 8057.142 m³
